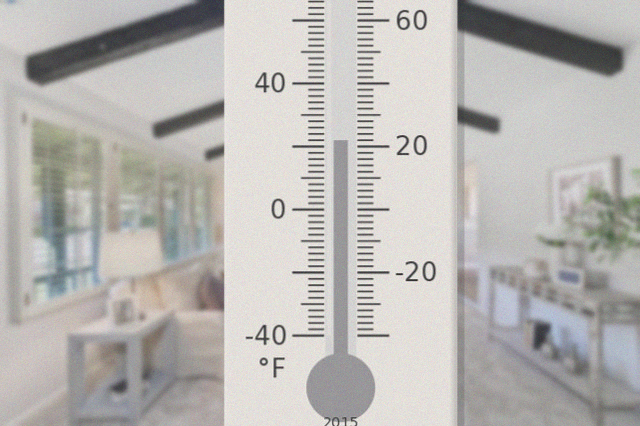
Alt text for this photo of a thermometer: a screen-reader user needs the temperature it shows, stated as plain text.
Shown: 22 °F
